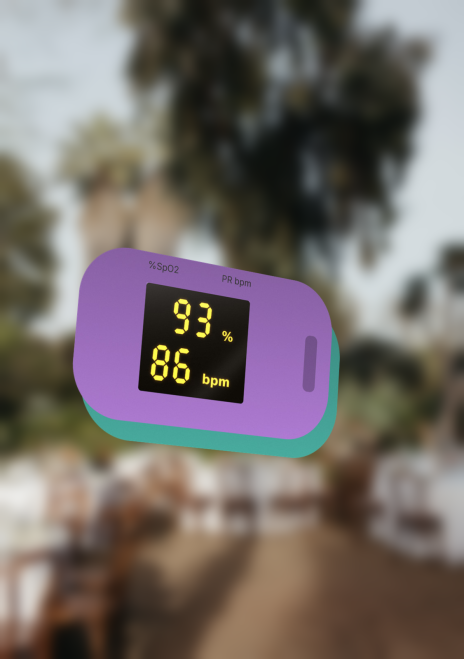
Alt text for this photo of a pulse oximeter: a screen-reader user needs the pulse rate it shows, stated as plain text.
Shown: 86 bpm
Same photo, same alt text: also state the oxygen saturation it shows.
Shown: 93 %
